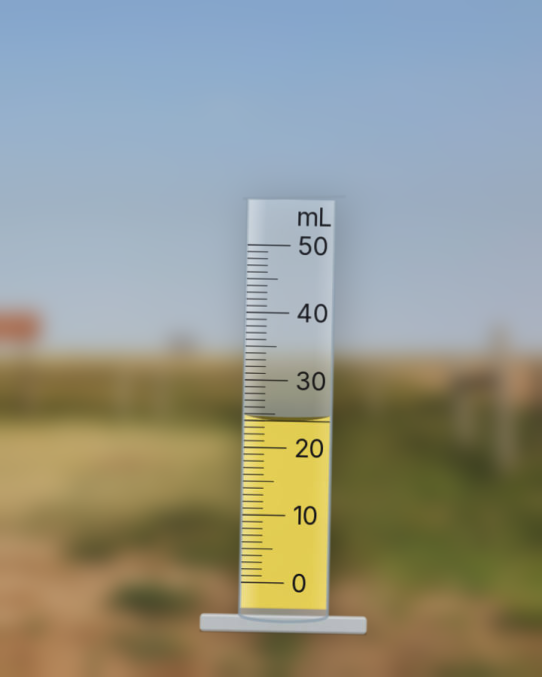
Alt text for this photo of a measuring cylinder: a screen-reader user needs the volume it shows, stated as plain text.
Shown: 24 mL
